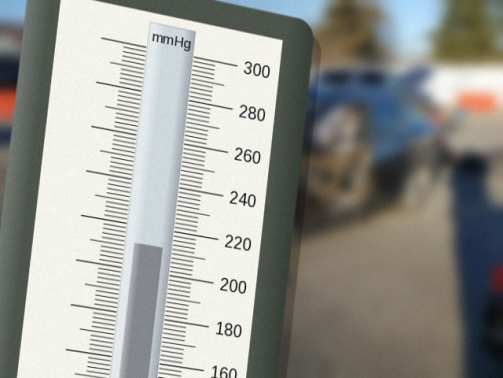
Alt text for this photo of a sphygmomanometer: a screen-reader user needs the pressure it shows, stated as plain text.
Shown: 212 mmHg
